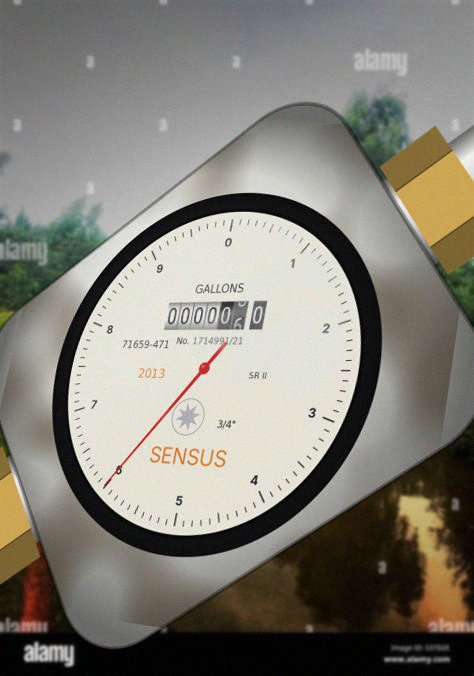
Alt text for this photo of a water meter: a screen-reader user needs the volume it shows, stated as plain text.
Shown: 56.0 gal
